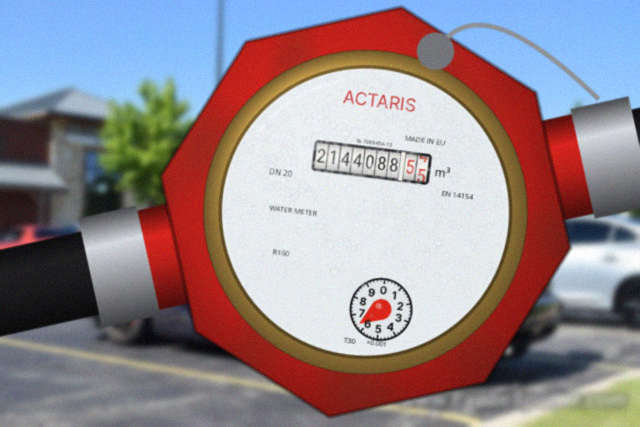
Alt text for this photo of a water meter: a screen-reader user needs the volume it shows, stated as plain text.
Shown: 2144088.546 m³
